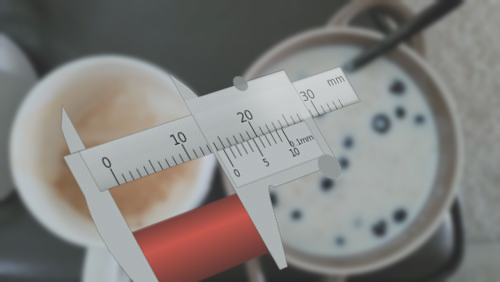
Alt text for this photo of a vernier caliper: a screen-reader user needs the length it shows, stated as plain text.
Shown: 14.8 mm
